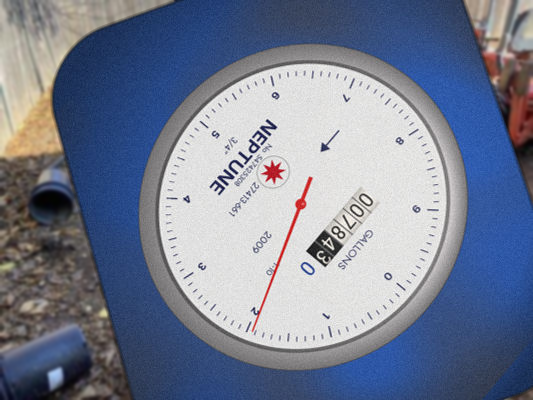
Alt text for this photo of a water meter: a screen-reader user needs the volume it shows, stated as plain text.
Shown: 78431.9 gal
